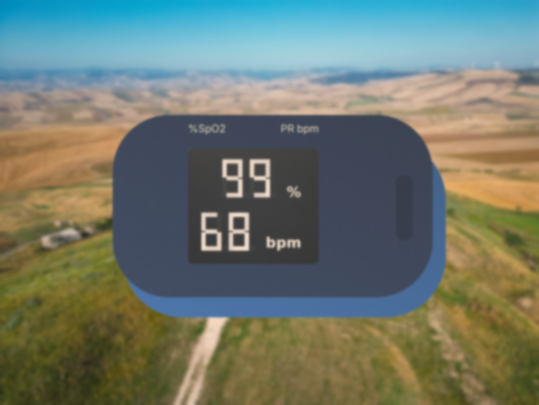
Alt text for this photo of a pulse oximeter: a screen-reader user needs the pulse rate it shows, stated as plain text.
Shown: 68 bpm
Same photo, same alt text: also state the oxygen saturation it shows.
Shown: 99 %
